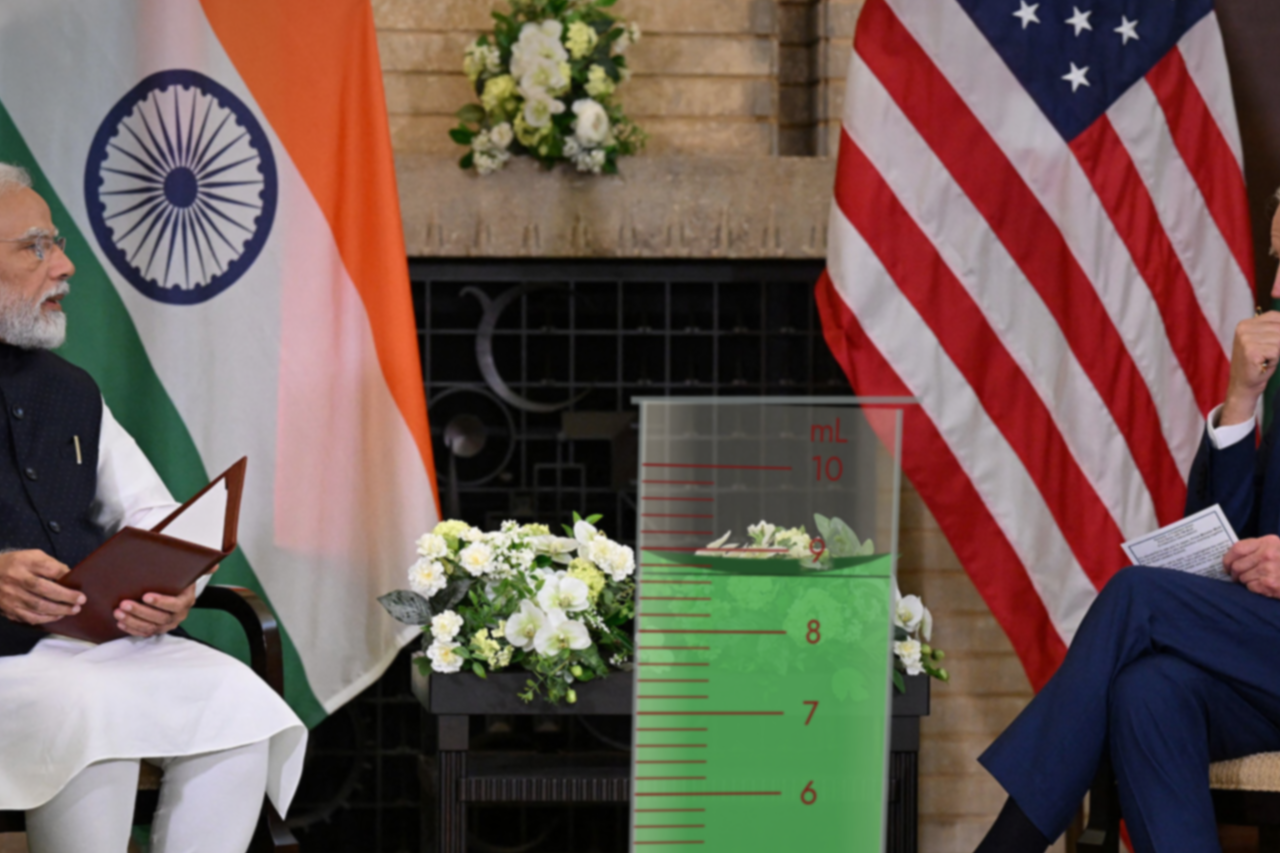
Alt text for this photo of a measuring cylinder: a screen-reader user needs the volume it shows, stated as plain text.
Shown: 8.7 mL
